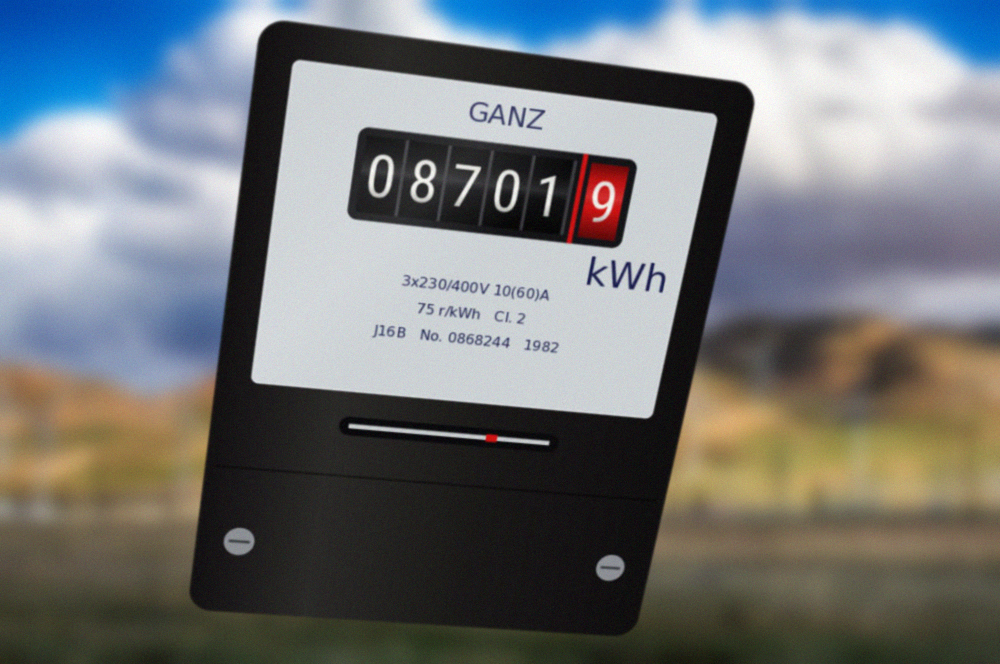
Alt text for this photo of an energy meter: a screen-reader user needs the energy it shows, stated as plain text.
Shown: 8701.9 kWh
